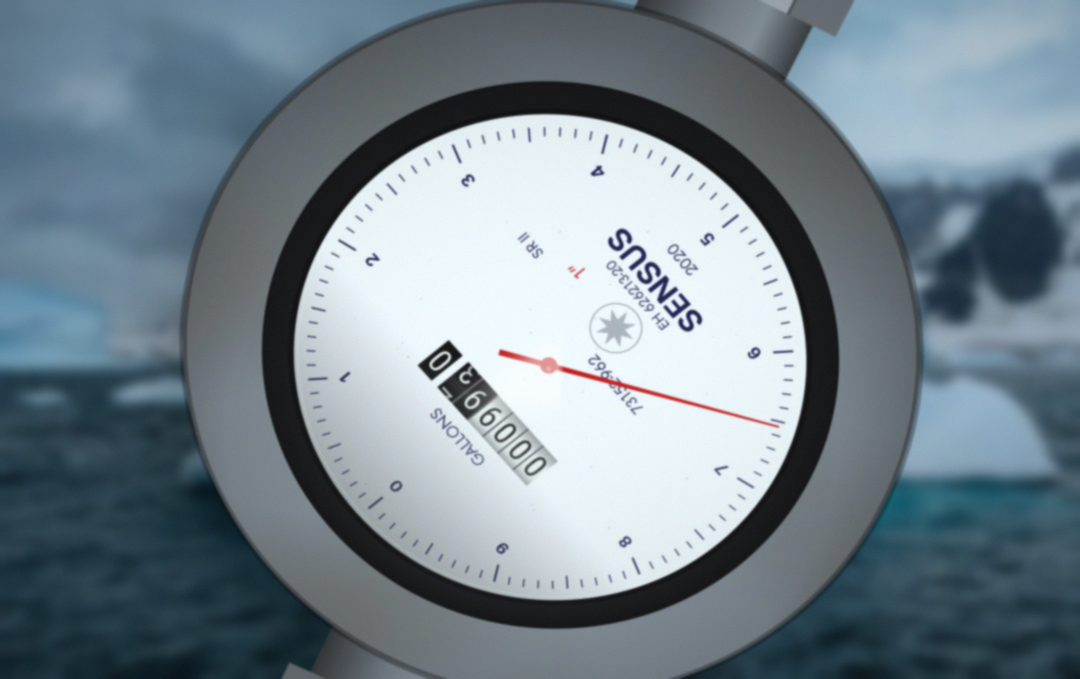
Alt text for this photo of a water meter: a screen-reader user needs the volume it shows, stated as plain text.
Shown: 9926.5 gal
